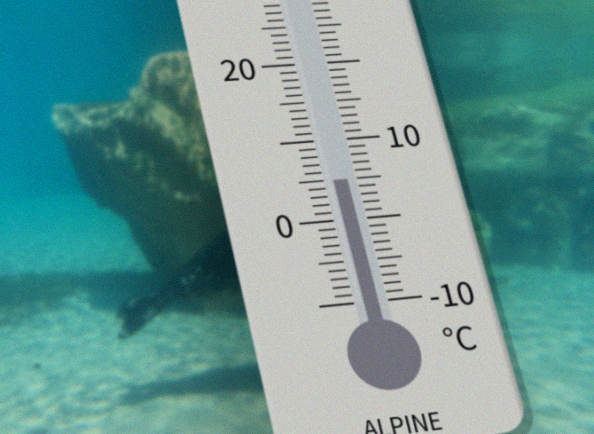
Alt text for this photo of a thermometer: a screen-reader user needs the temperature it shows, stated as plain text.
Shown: 5 °C
